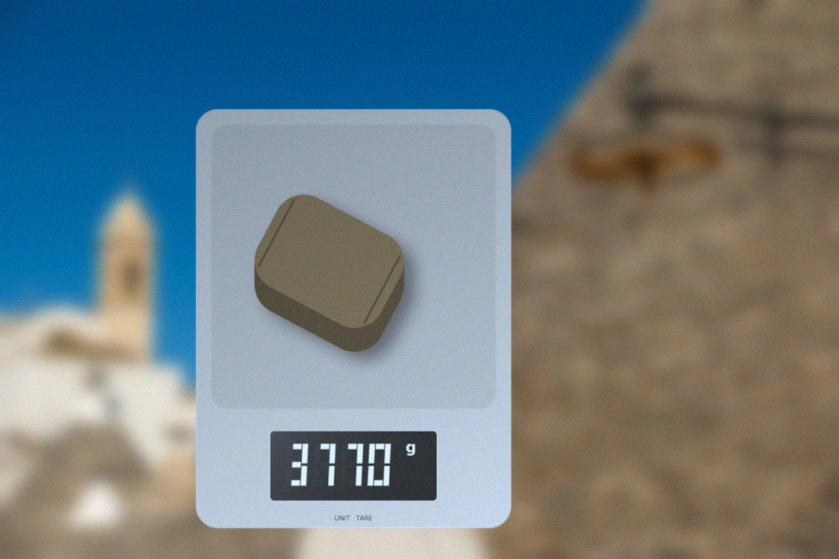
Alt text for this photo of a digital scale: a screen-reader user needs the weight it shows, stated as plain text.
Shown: 3770 g
